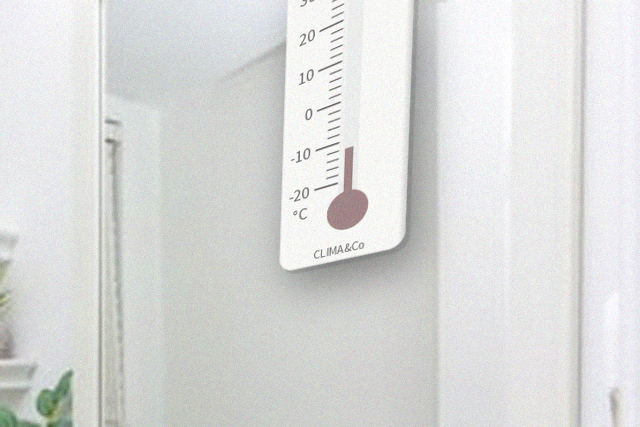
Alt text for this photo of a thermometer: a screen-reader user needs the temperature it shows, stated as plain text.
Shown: -12 °C
